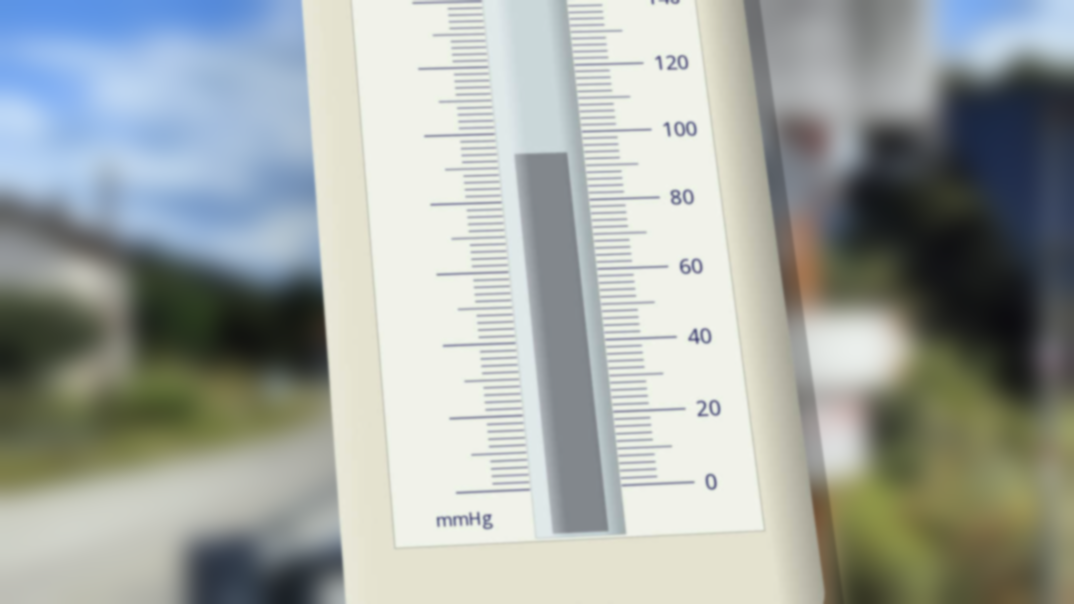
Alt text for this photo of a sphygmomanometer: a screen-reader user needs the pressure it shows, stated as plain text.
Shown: 94 mmHg
